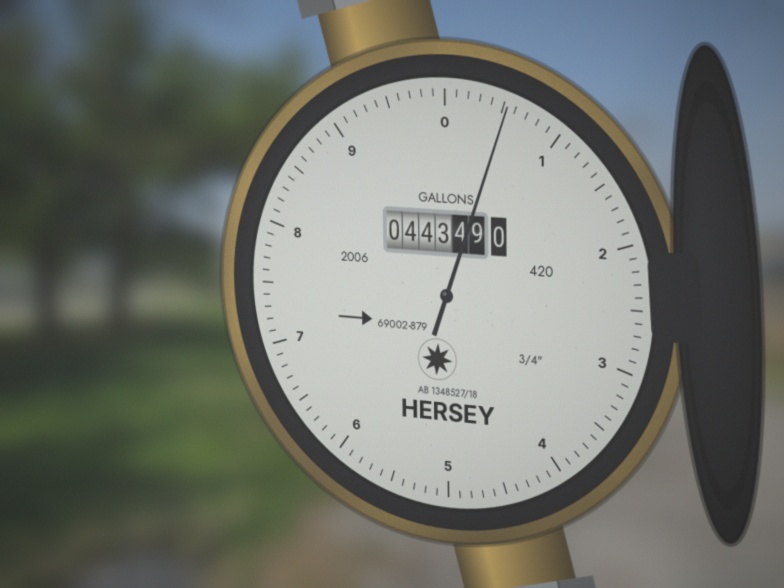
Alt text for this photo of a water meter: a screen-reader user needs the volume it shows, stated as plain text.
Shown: 443490.5 gal
